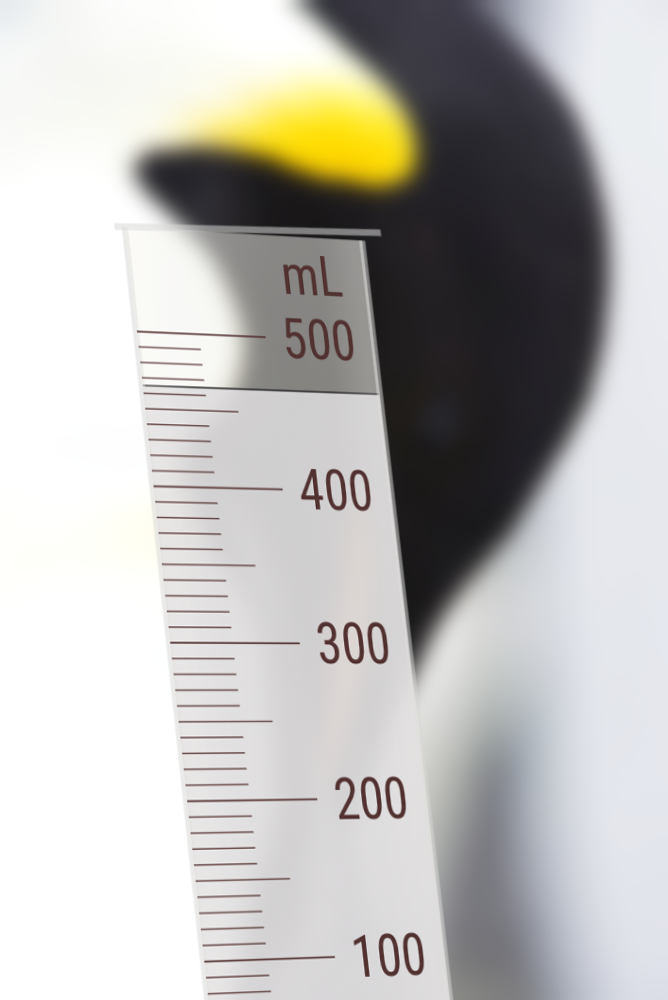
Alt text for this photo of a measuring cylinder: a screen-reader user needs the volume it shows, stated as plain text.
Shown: 465 mL
